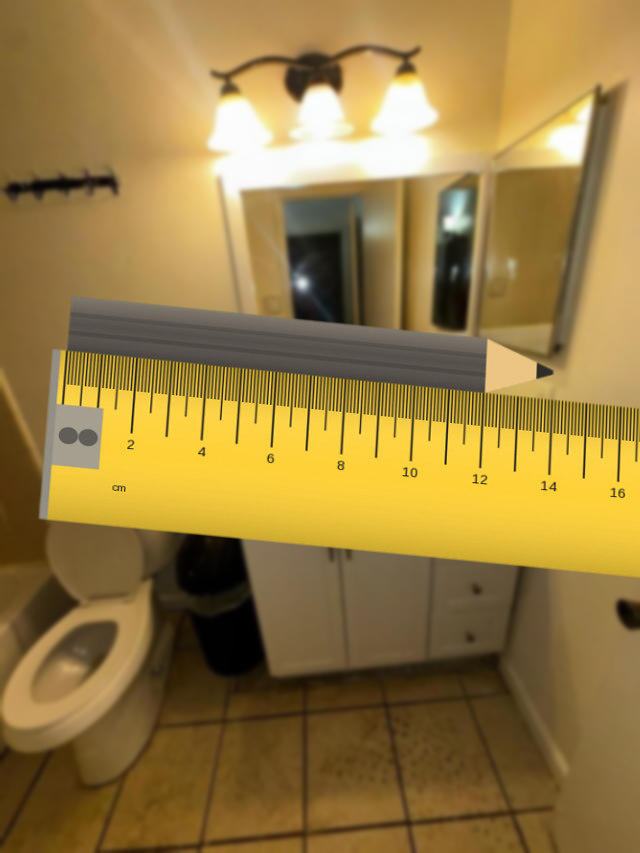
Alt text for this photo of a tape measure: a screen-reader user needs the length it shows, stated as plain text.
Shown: 14 cm
